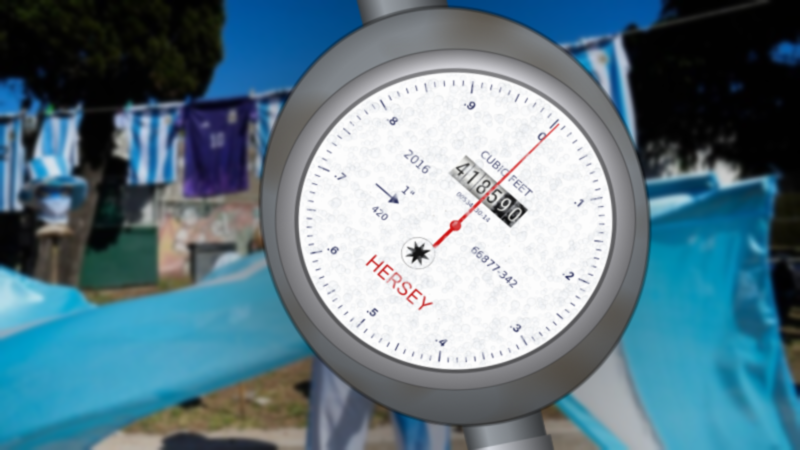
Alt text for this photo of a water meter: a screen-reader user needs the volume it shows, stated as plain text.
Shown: 418590.00 ft³
